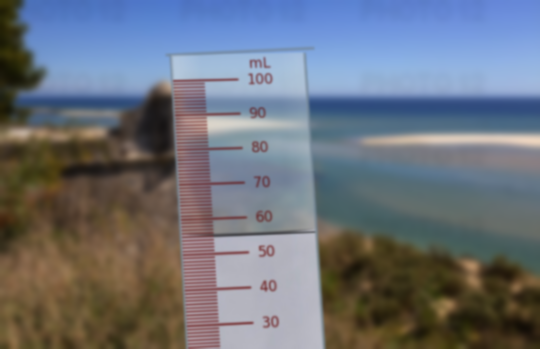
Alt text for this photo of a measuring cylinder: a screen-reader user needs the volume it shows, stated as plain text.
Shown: 55 mL
